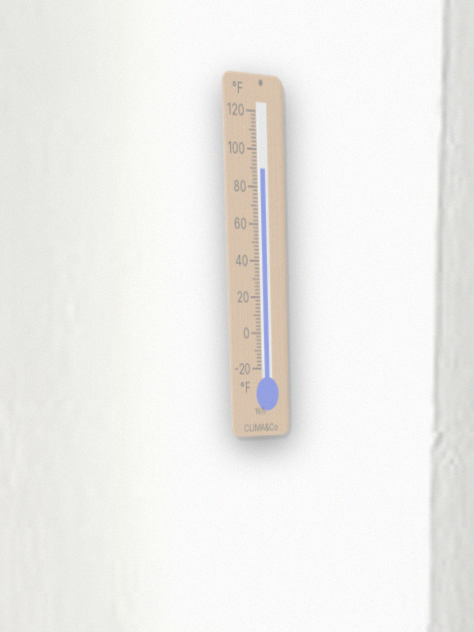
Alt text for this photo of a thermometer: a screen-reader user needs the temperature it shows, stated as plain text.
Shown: 90 °F
